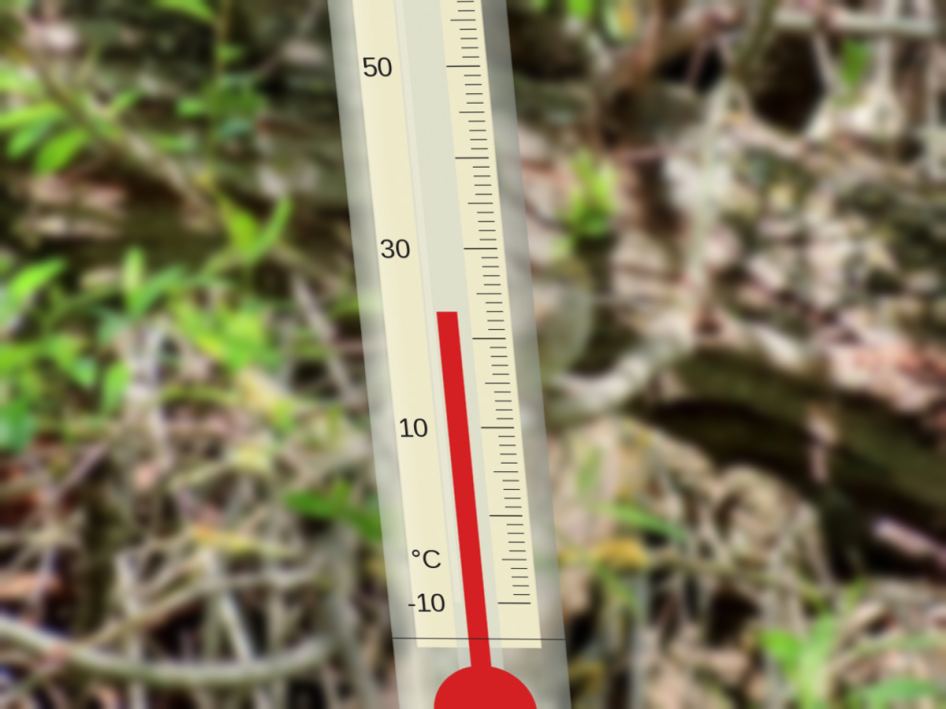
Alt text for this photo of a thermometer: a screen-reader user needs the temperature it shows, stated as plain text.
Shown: 23 °C
